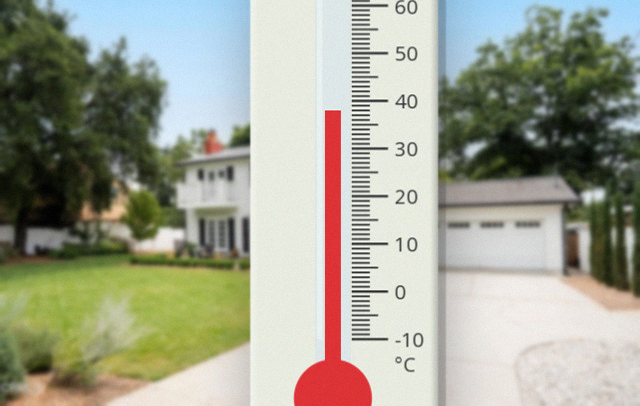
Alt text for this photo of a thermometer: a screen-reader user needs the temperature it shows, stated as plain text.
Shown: 38 °C
